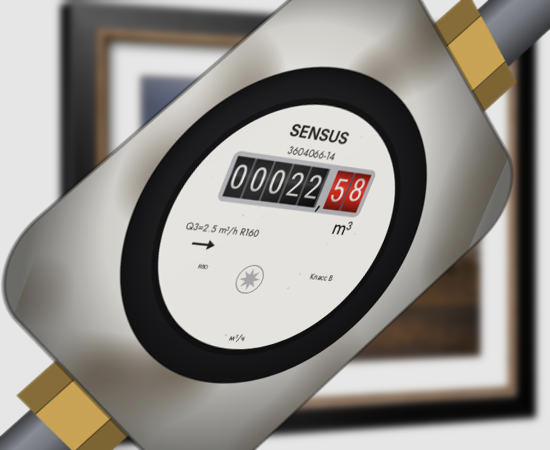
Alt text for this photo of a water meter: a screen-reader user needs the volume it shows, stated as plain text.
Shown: 22.58 m³
